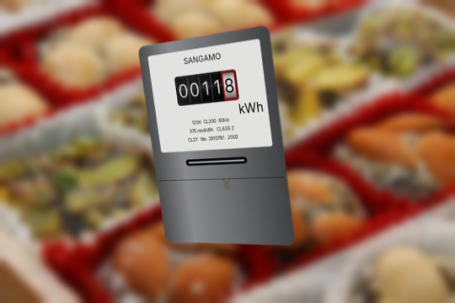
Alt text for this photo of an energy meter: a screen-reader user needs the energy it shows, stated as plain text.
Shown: 11.8 kWh
